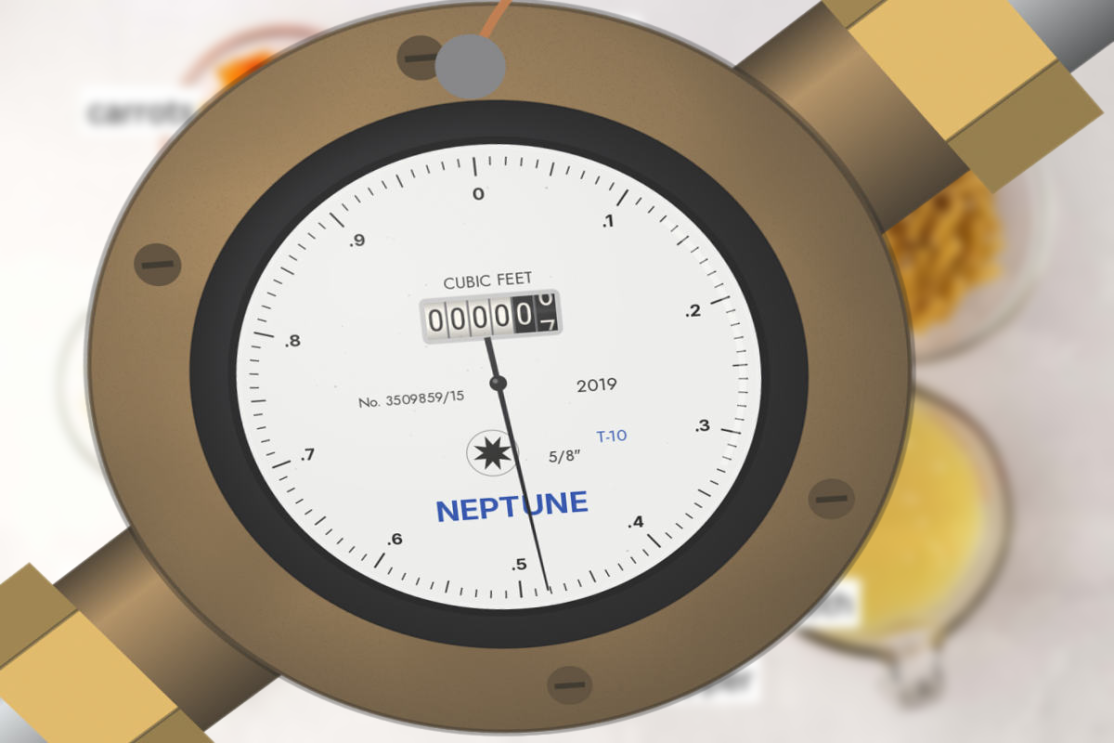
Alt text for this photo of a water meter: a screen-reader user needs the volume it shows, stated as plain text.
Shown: 6.48 ft³
